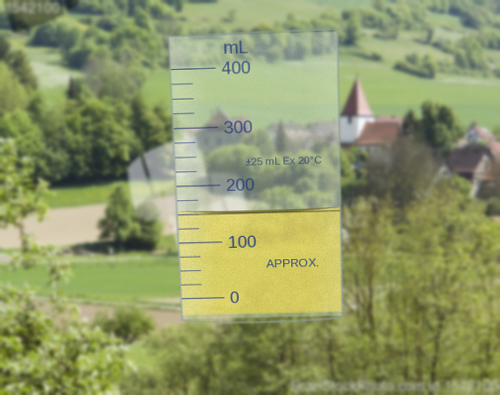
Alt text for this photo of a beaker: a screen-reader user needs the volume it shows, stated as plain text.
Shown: 150 mL
